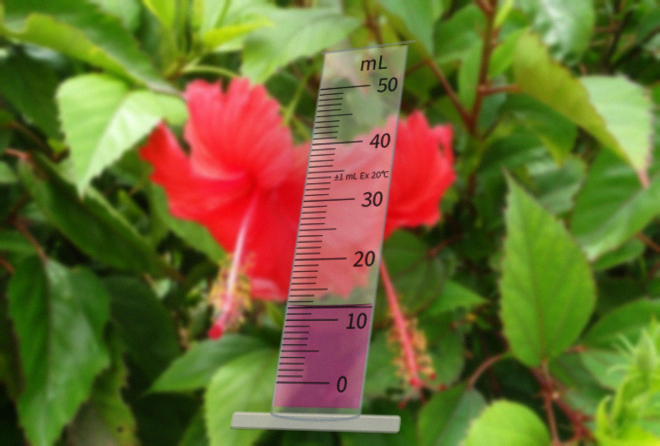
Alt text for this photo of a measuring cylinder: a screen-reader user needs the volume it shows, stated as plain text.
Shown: 12 mL
